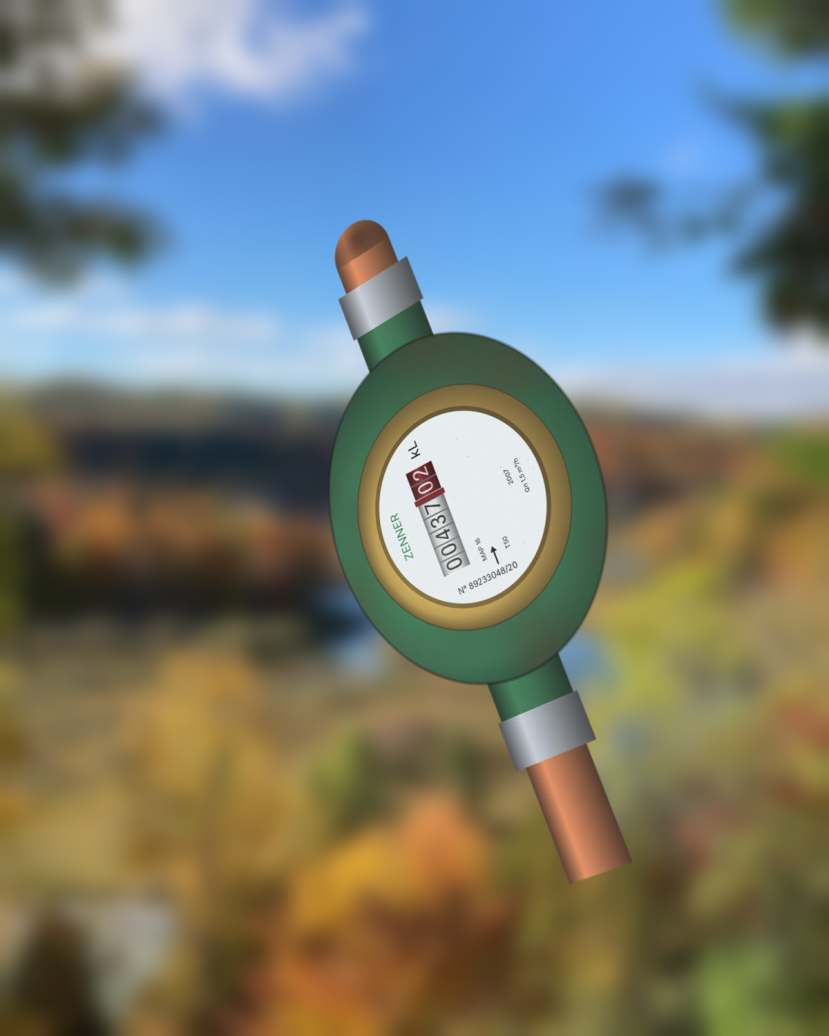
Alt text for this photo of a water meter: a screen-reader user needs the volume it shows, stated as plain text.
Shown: 437.02 kL
